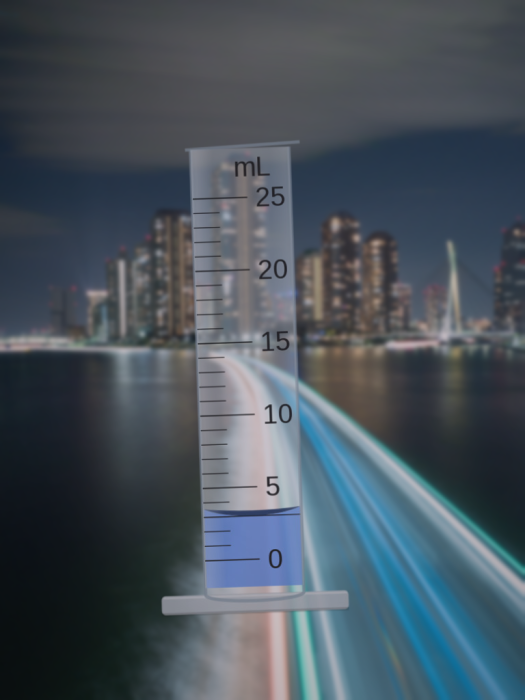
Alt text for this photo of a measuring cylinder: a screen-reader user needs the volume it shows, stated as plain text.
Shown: 3 mL
